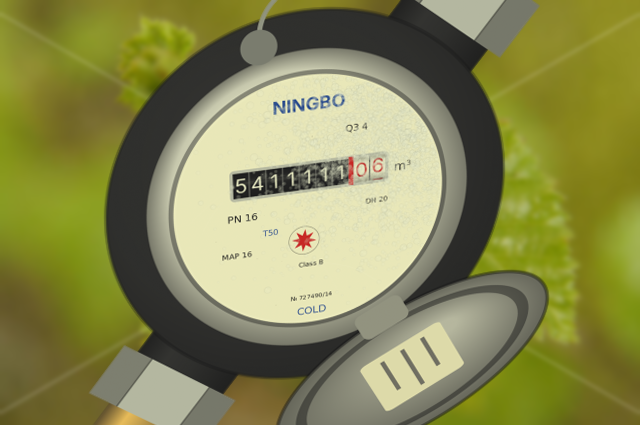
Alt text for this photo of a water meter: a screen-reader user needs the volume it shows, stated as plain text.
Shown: 5411111.06 m³
